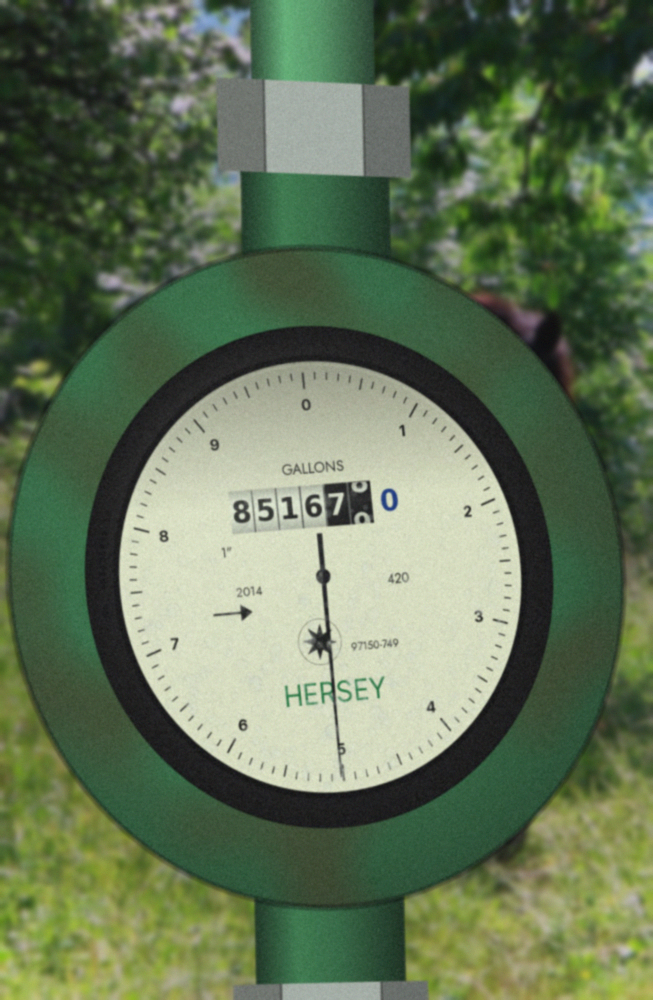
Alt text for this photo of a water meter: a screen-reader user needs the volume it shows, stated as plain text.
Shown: 8516785.0 gal
